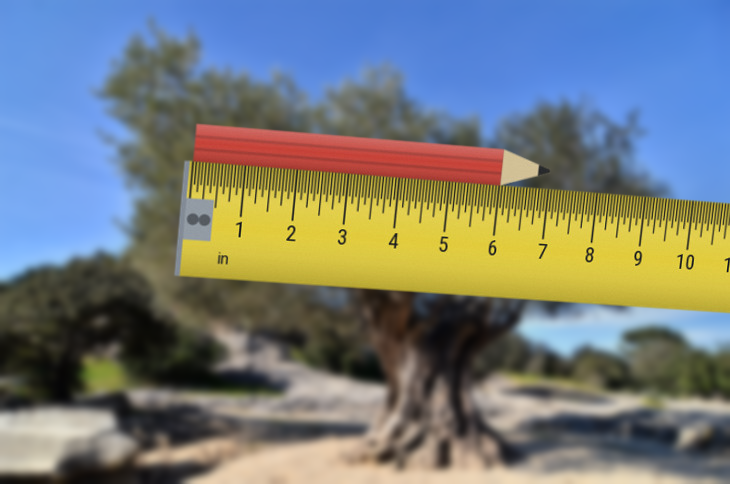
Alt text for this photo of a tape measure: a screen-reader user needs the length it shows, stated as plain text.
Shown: 7 in
